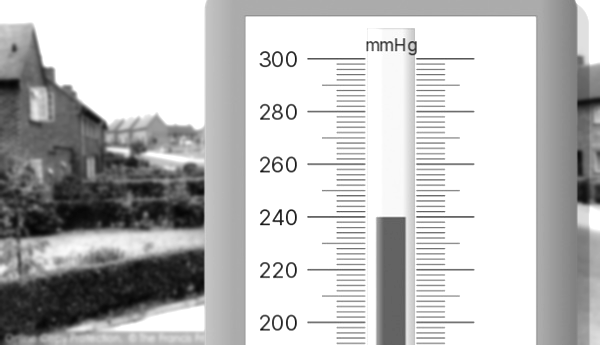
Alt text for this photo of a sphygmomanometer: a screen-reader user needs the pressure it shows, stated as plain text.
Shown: 240 mmHg
